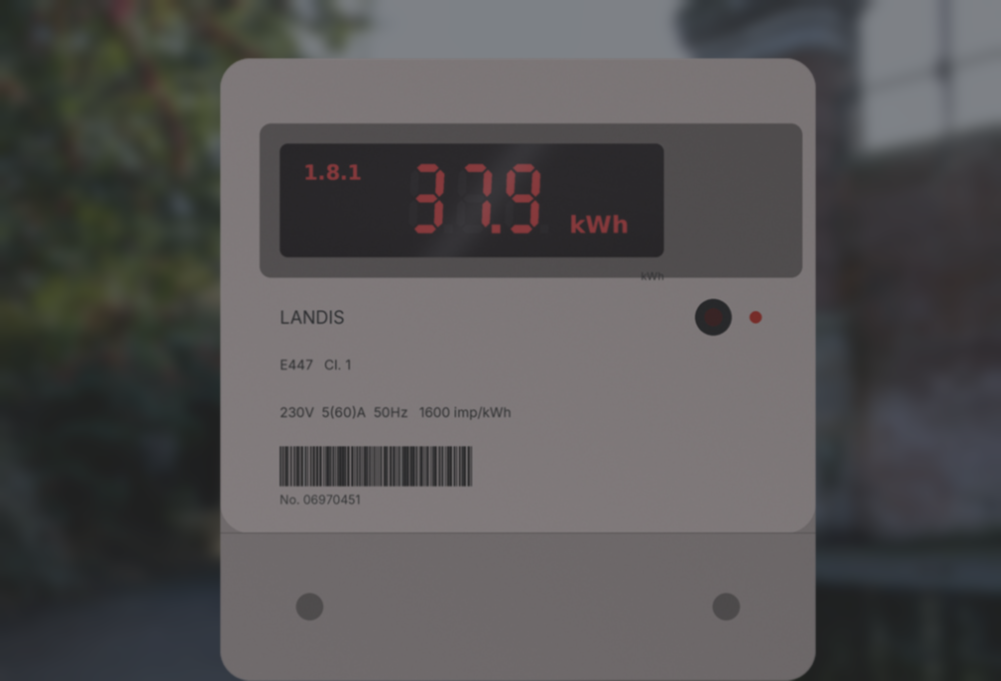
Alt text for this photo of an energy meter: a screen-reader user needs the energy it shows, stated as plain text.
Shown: 37.9 kWh
